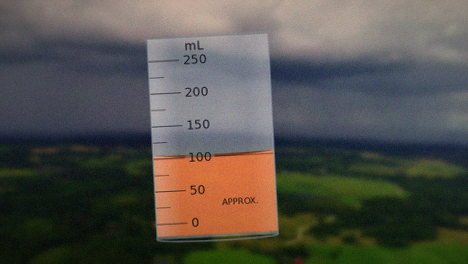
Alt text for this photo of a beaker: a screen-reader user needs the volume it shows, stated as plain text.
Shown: 100 mL
